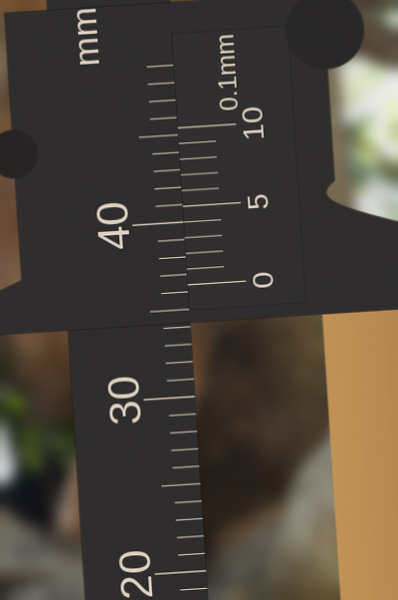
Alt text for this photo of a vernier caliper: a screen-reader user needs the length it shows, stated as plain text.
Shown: 36.4 mm
